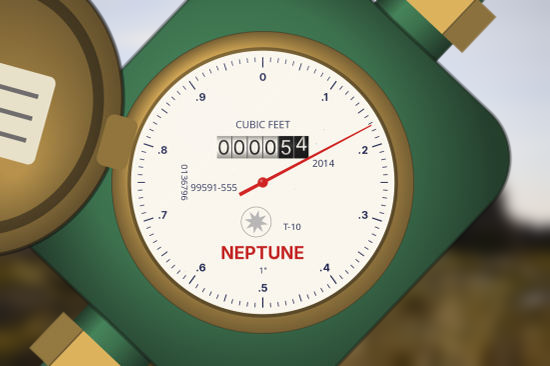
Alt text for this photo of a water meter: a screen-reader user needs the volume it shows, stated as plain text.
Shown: 54.17 ft³
